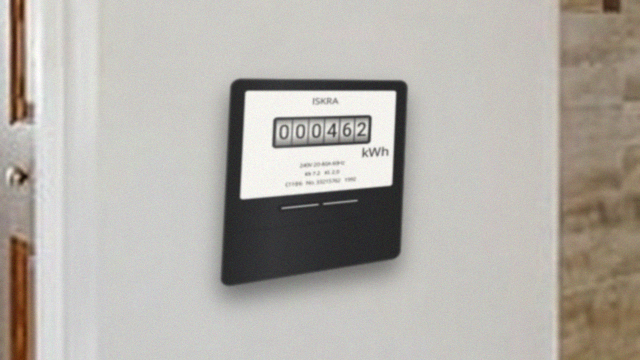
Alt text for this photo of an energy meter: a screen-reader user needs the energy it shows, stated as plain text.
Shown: 462 kWh
